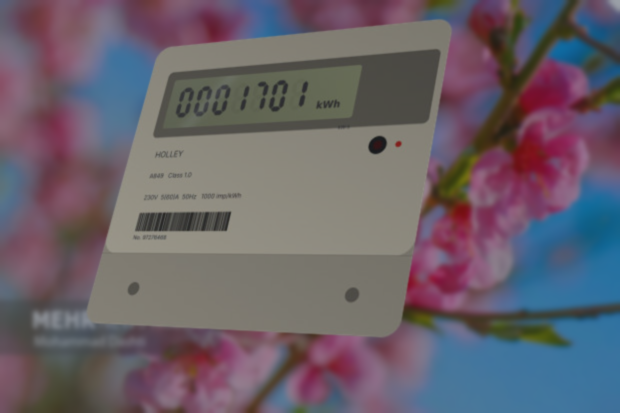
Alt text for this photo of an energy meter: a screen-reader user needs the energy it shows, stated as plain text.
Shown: 1701 kWh
